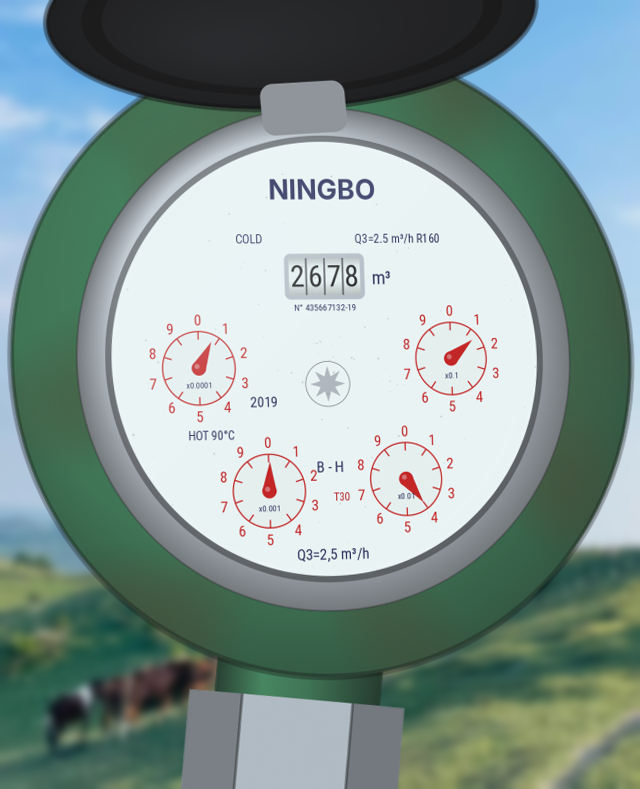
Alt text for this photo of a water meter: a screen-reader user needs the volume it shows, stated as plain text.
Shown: 2678.1400 m³
